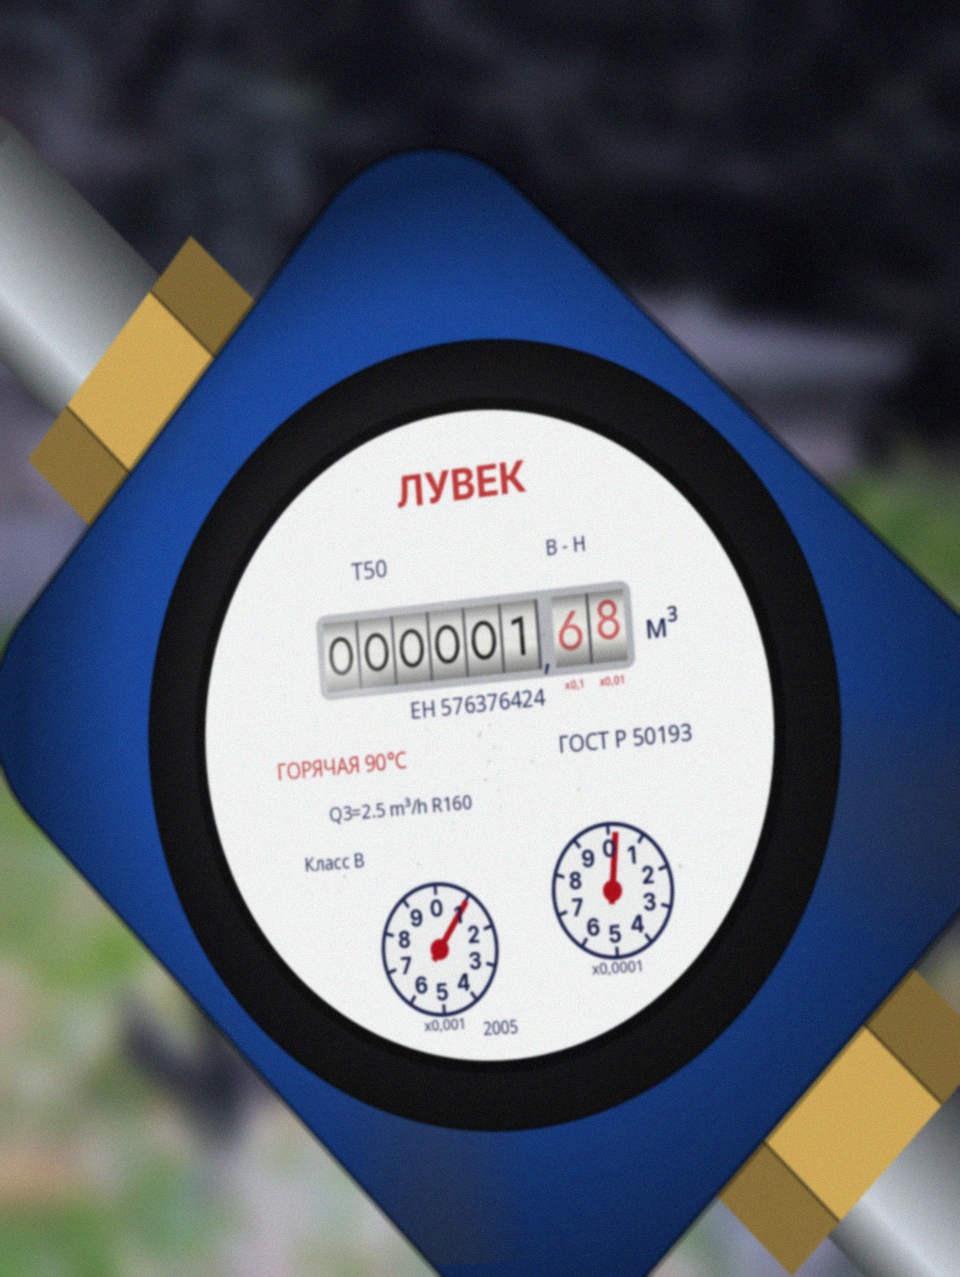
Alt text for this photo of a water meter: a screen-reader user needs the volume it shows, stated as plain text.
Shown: 1.6810 m³
